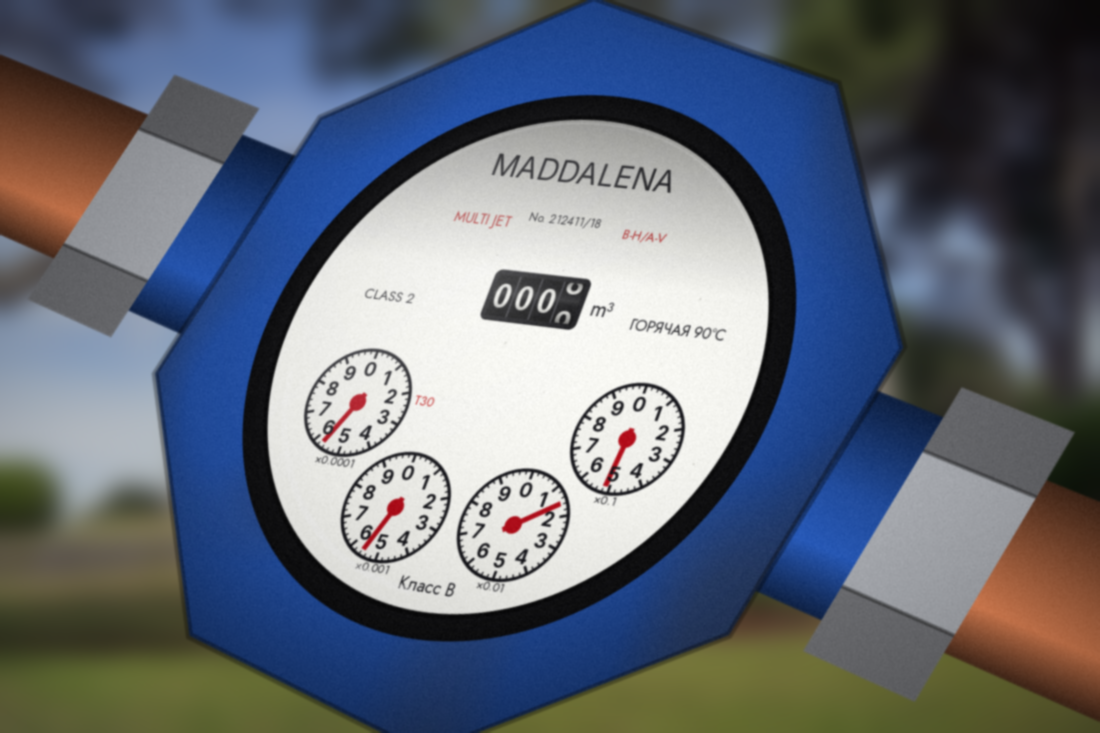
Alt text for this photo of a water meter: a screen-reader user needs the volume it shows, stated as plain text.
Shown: 8.5155 m³
